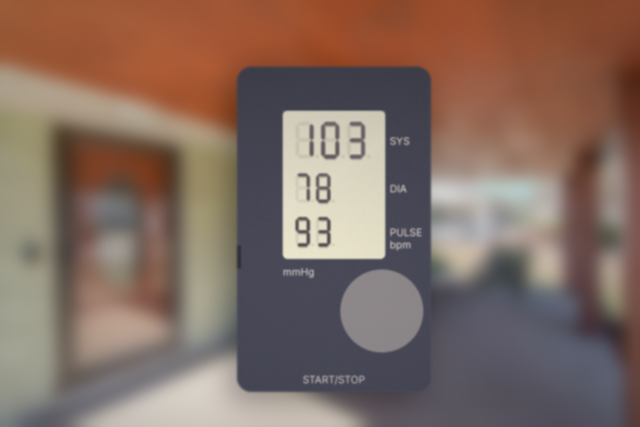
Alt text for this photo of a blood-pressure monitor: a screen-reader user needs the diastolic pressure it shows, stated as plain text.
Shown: 78 mmHg
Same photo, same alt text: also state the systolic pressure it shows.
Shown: 103 mmHg
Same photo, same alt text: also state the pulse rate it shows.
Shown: 93 bpm
